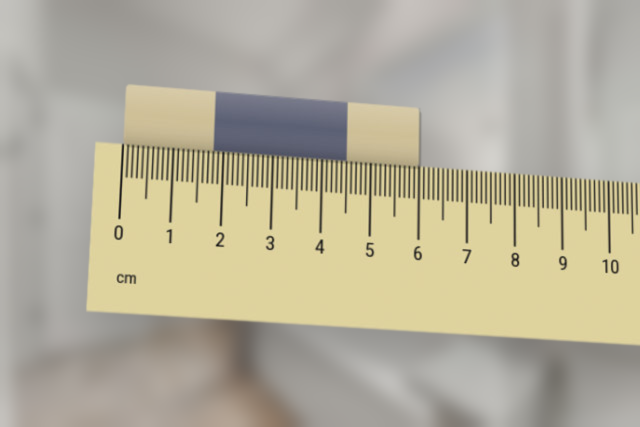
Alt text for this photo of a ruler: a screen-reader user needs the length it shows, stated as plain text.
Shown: 6 cm
